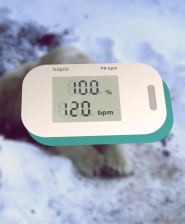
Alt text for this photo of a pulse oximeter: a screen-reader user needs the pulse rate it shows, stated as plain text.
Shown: 120 bpm
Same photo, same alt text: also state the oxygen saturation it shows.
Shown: 100 %
